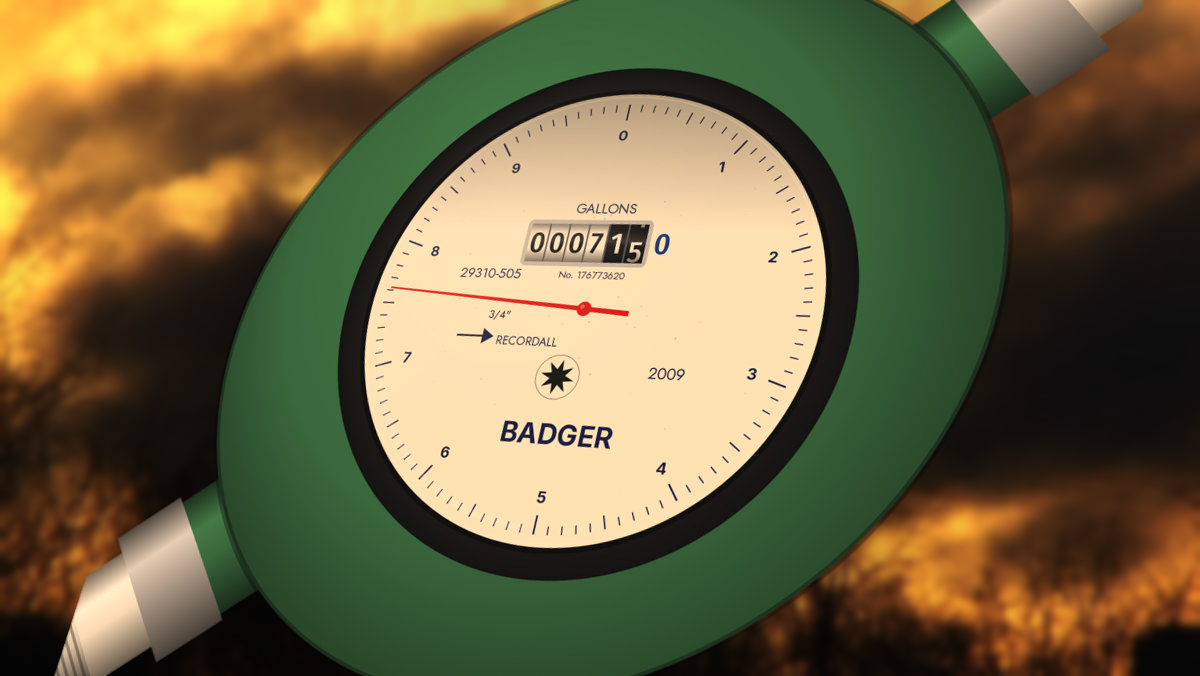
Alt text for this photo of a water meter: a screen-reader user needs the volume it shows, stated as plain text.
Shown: 7147.6 gal
